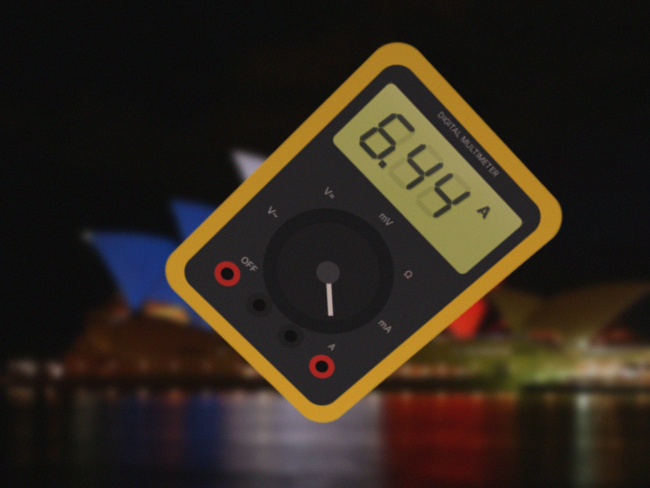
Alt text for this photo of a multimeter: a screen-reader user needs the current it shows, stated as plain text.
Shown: 6.44 A
